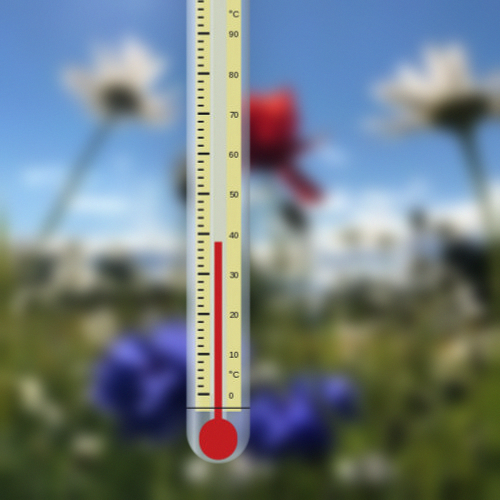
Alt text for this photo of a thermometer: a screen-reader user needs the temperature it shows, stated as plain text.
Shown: 38 °C
